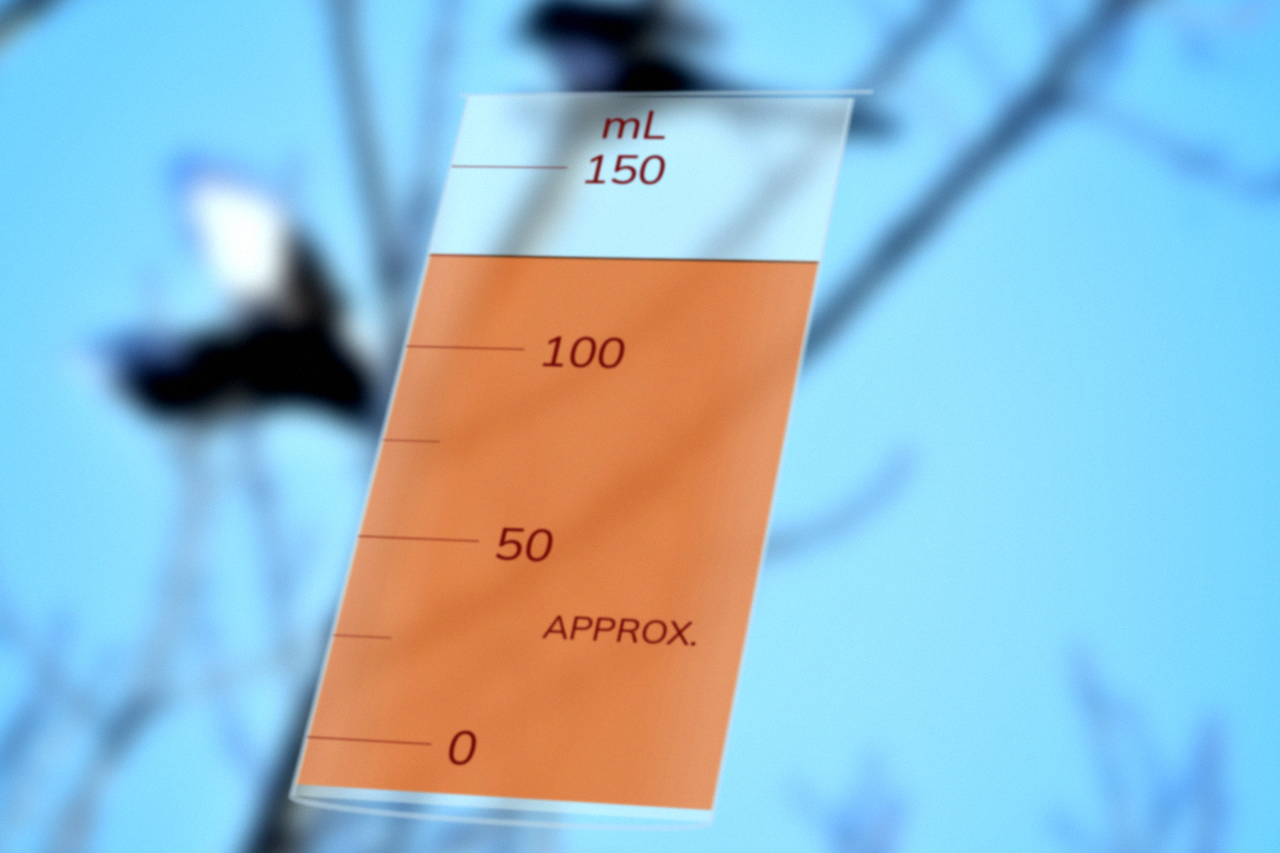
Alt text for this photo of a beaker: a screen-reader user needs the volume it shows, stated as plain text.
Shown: 125 mL
